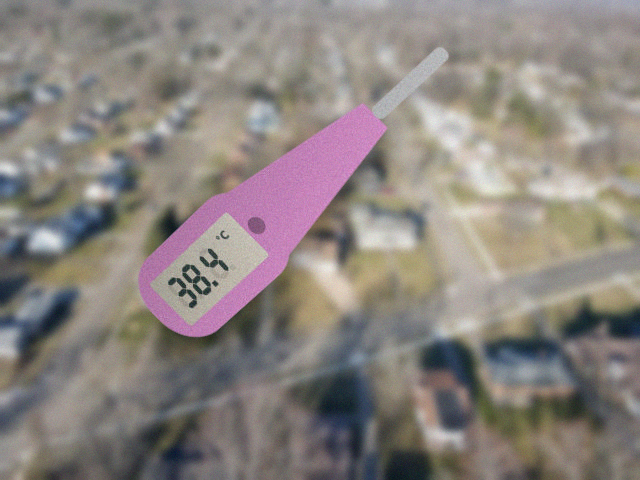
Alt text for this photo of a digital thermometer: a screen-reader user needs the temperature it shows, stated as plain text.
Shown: 38.4 °C
